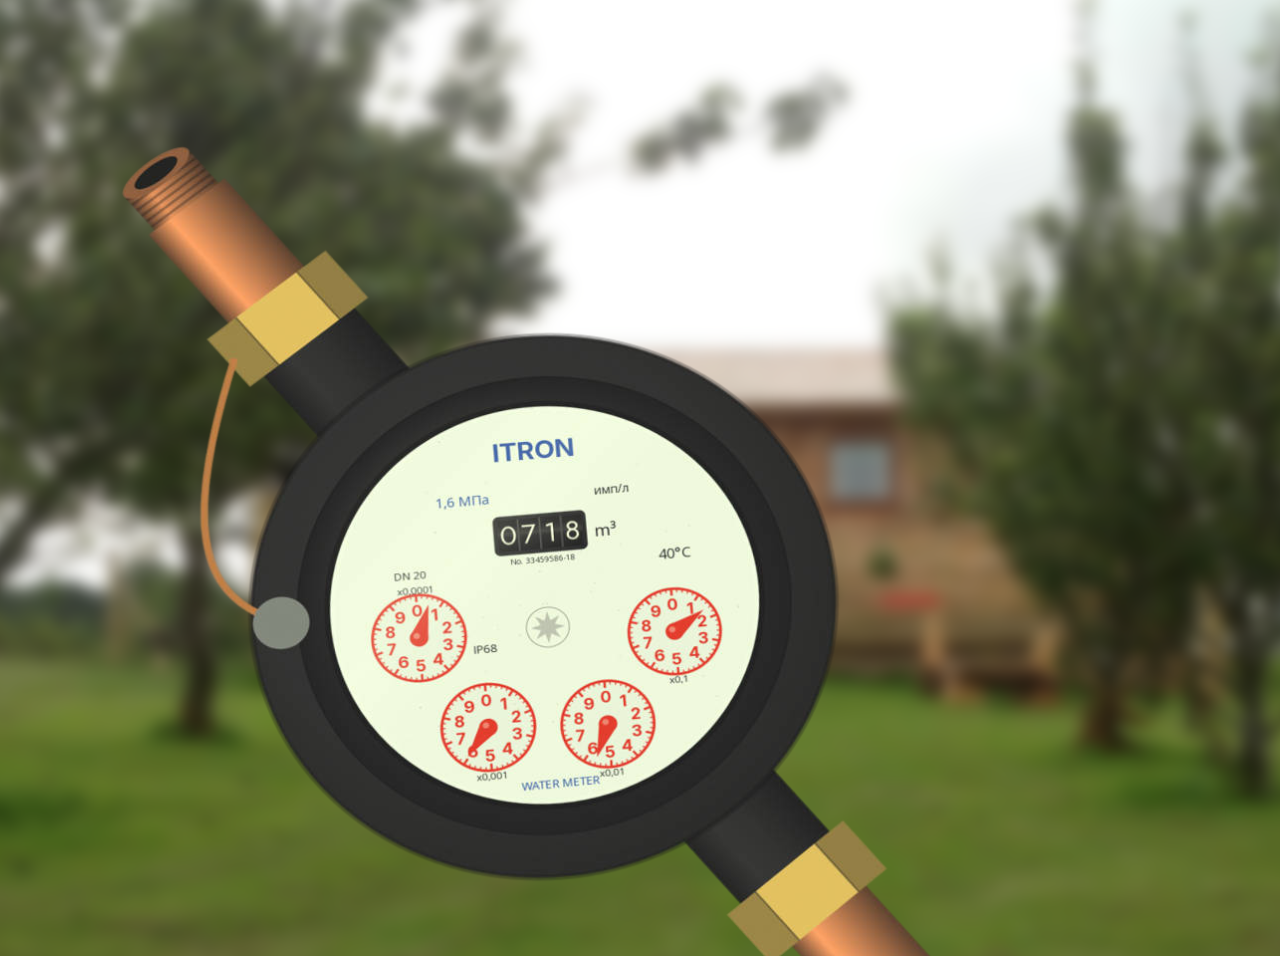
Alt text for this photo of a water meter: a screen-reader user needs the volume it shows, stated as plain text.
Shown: 718.1560 m³
